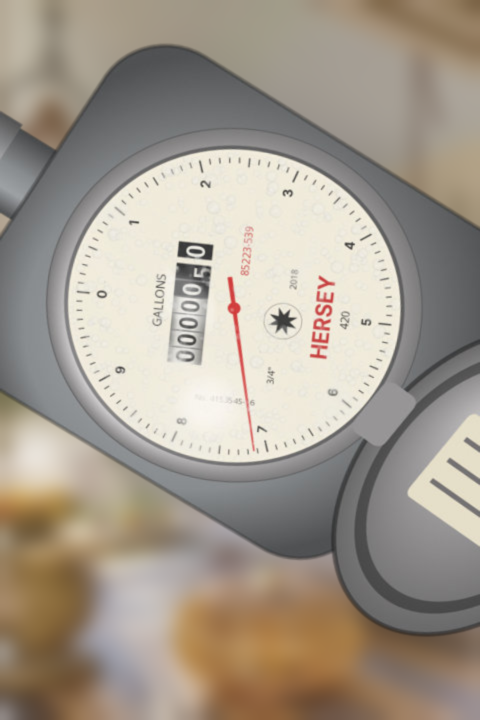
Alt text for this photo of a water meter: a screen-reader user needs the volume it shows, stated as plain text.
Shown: 47.1 gal
